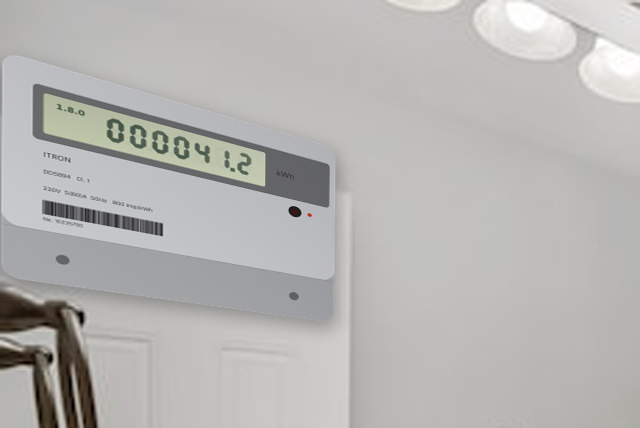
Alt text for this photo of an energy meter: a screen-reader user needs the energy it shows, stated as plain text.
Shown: 41.2 kWh
